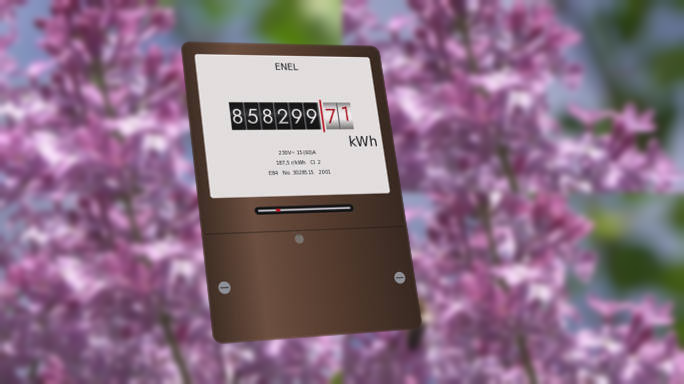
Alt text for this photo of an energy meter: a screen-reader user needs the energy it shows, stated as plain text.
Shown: 858299.71 kWh
